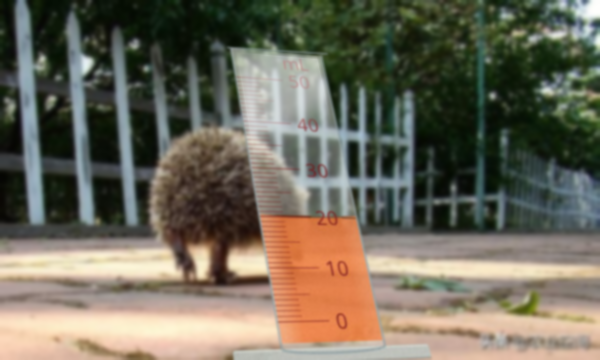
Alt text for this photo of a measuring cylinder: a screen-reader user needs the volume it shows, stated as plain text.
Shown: 20 mL
